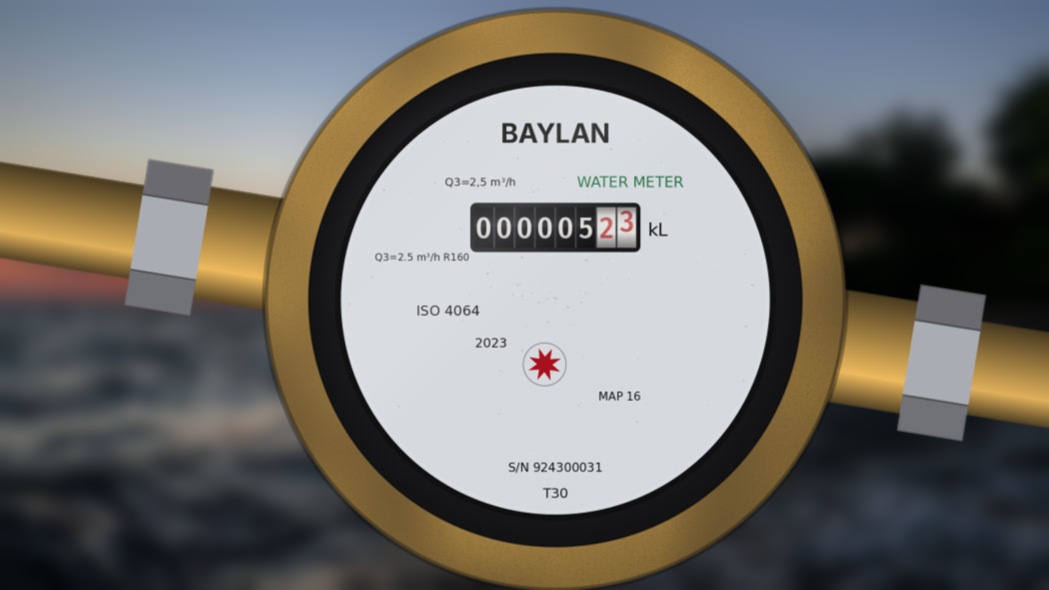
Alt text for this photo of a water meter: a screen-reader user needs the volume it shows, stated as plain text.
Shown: 5.23 kL
